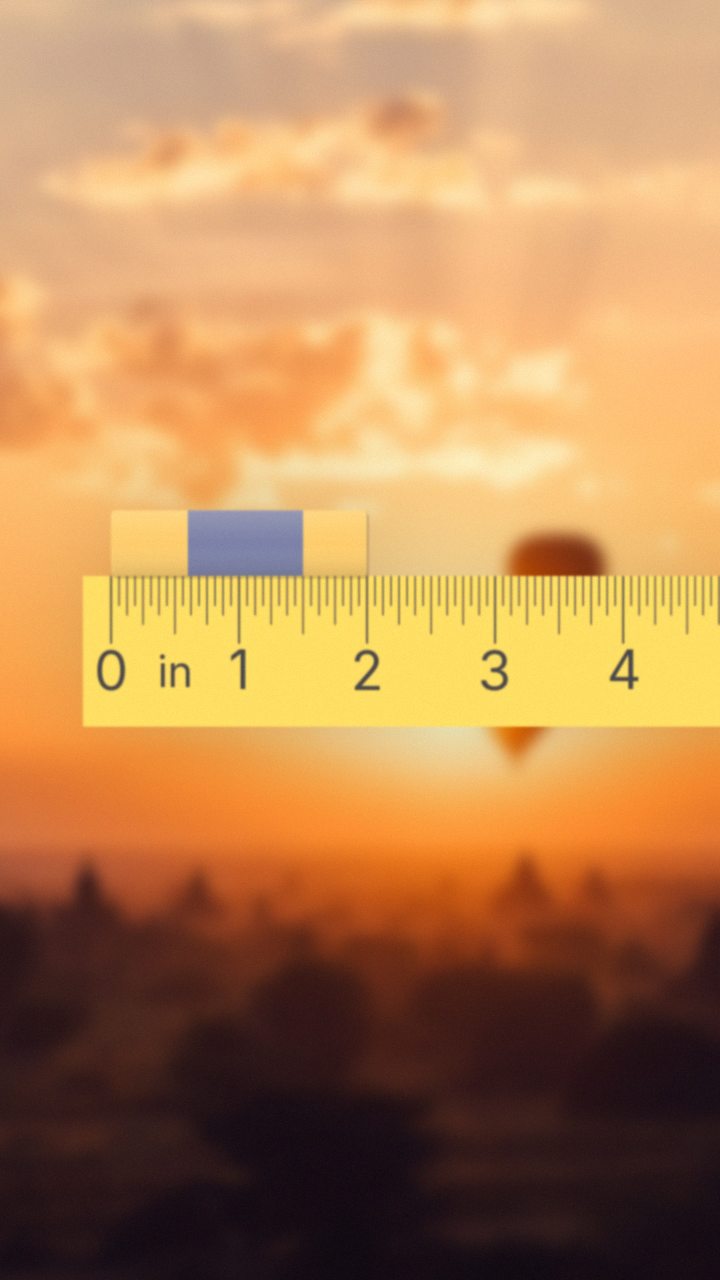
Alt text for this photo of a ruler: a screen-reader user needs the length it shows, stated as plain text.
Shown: 2 in
